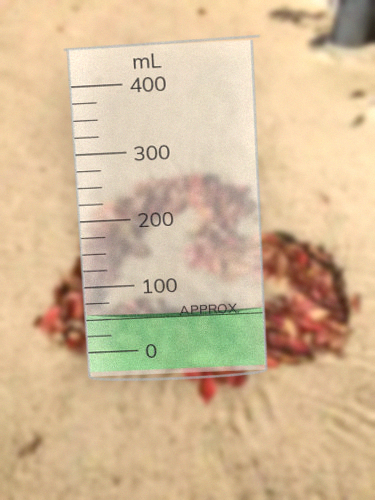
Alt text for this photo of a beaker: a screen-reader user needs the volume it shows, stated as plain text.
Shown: 50 mL
